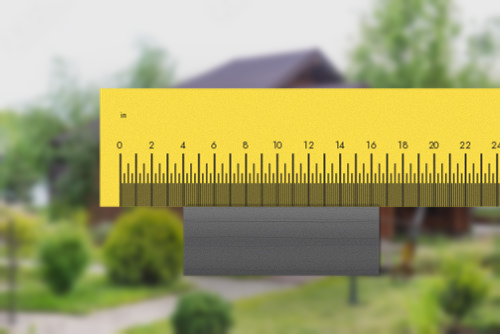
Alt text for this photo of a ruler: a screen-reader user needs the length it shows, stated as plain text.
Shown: 12.5 in
